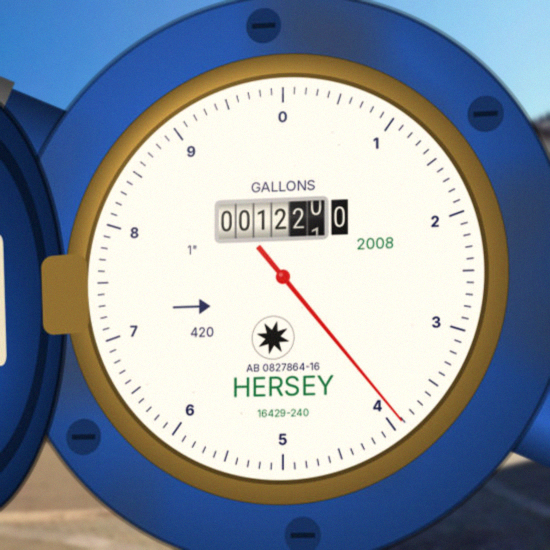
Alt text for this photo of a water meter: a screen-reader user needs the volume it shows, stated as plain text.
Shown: 12203.9 gal
